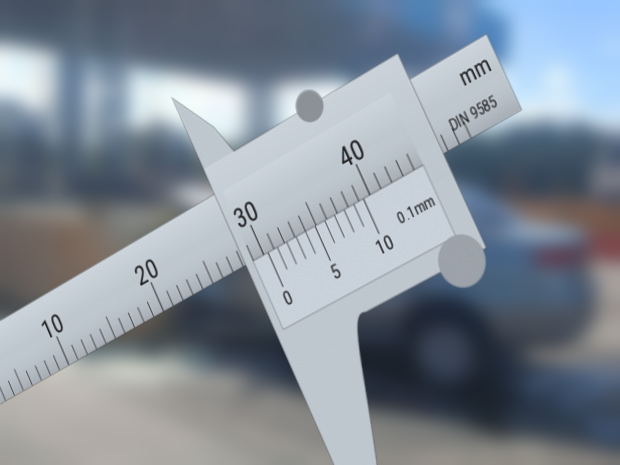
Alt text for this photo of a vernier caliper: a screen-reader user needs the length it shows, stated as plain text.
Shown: 30.4 mm
